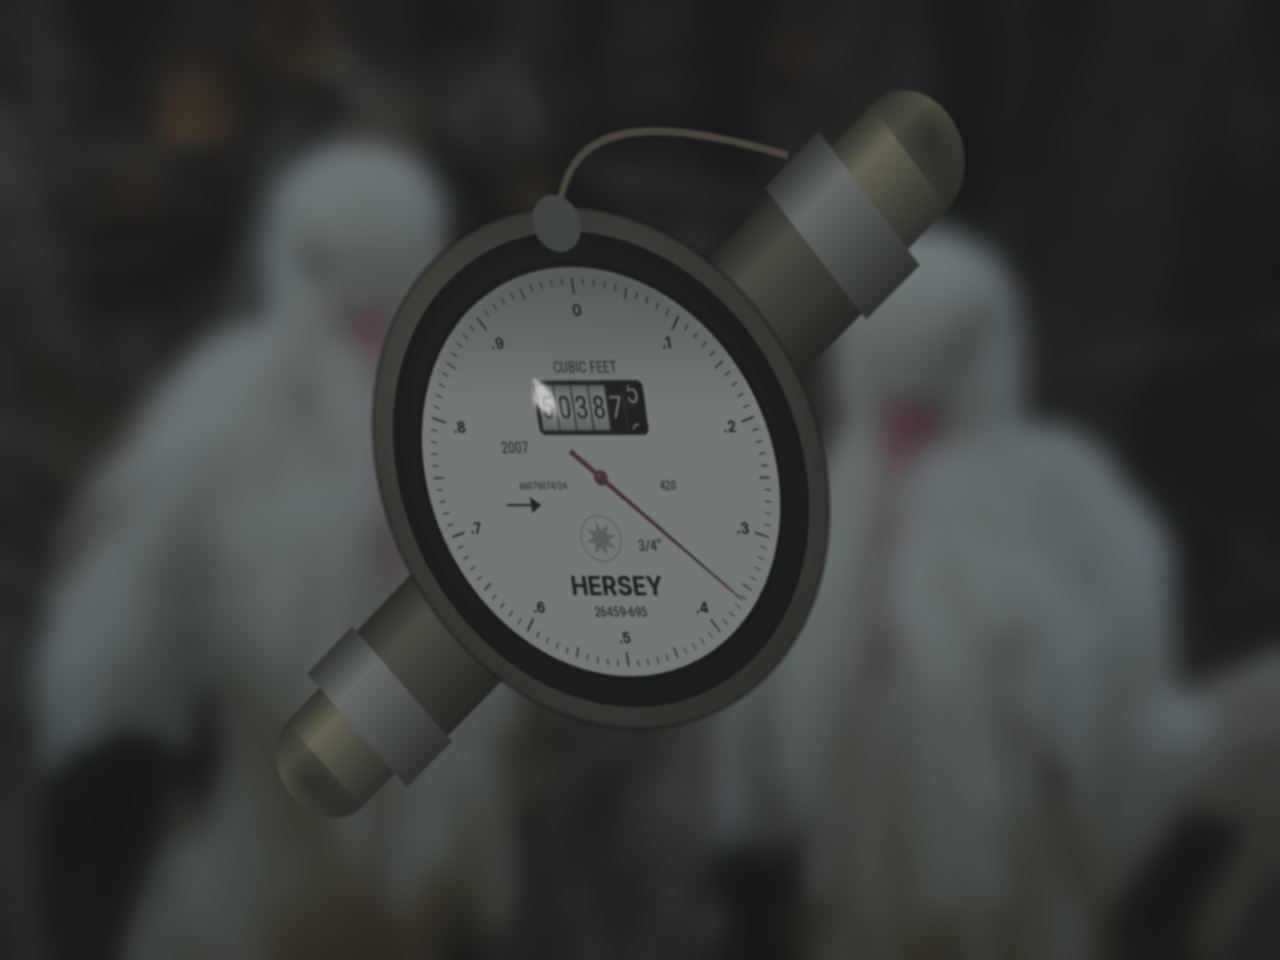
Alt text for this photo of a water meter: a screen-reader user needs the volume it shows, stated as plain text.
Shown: 503875.36 ft³
